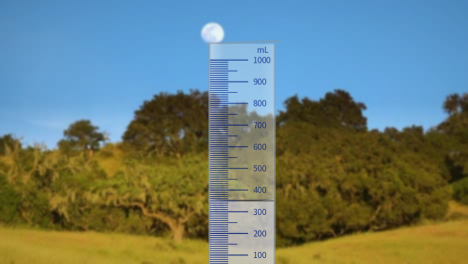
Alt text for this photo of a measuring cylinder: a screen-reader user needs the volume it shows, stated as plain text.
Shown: 350 mL
